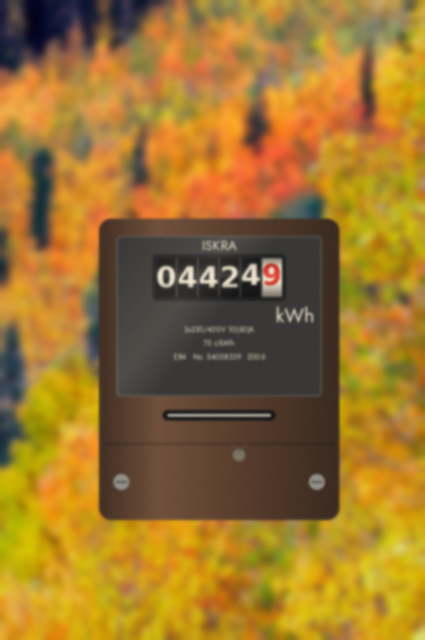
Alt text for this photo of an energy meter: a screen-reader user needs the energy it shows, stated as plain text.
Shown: 4424.9 kWh
